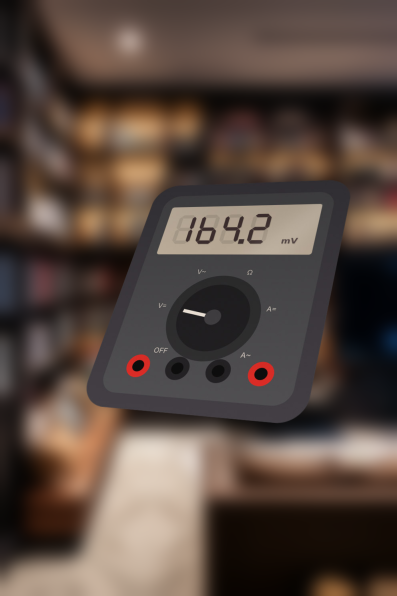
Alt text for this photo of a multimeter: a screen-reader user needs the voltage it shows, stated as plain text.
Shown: 164.2 mV
